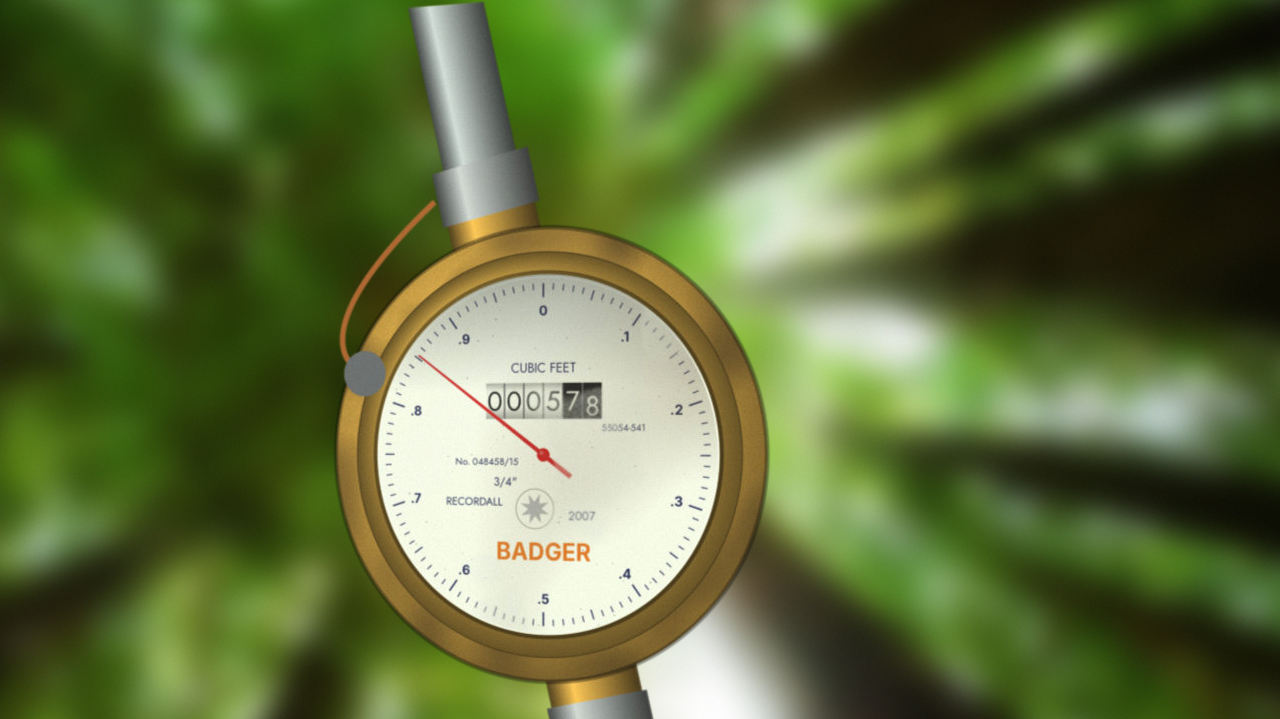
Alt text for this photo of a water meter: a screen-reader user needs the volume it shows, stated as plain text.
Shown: 577.85 ft³
